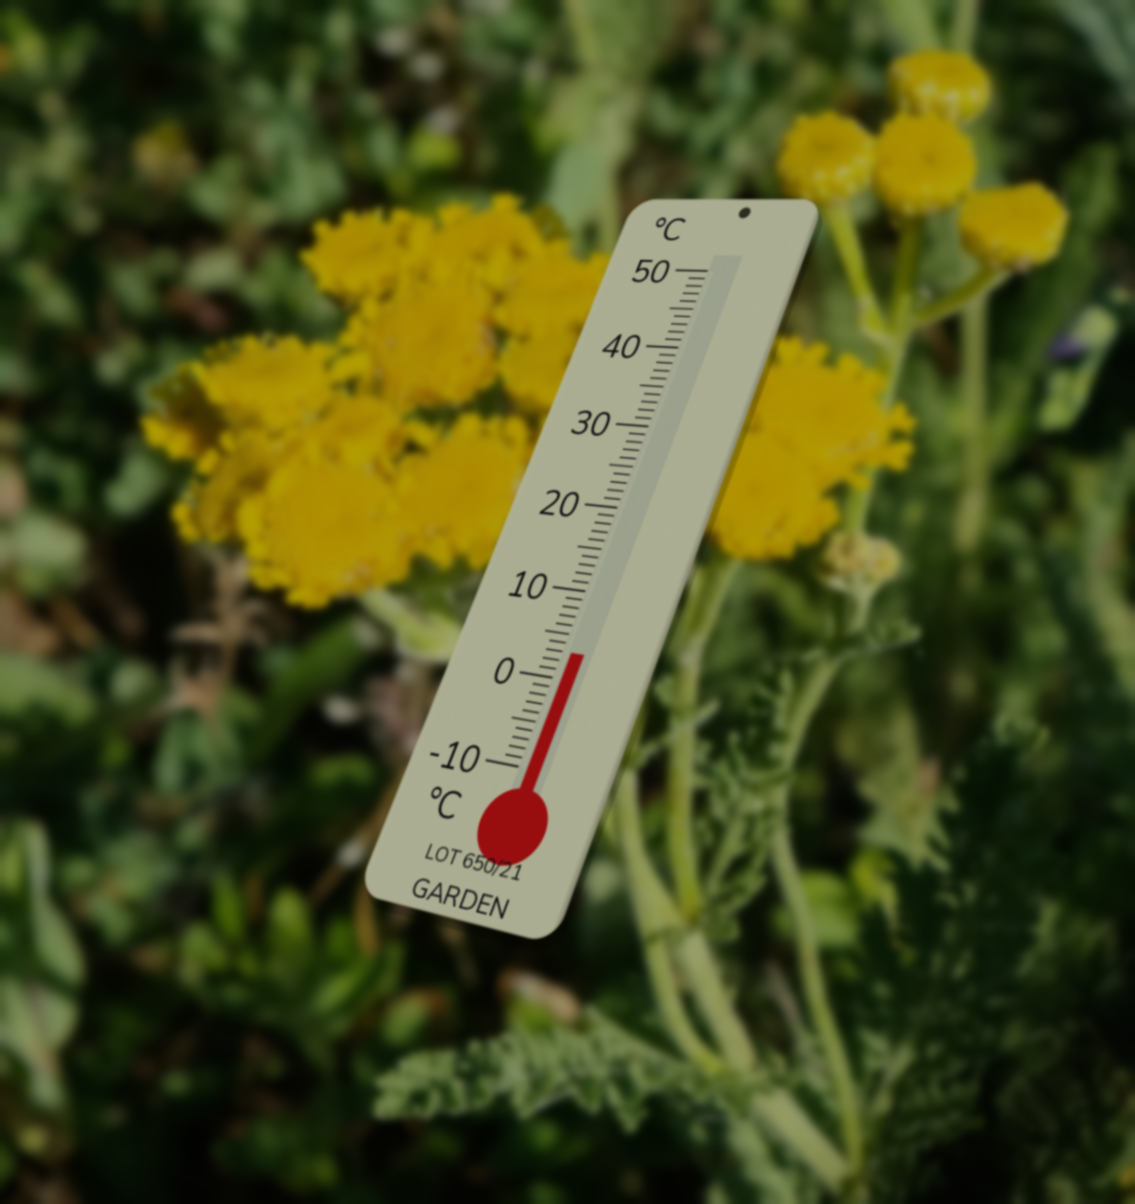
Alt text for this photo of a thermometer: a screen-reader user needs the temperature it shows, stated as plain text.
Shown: 3 °C
